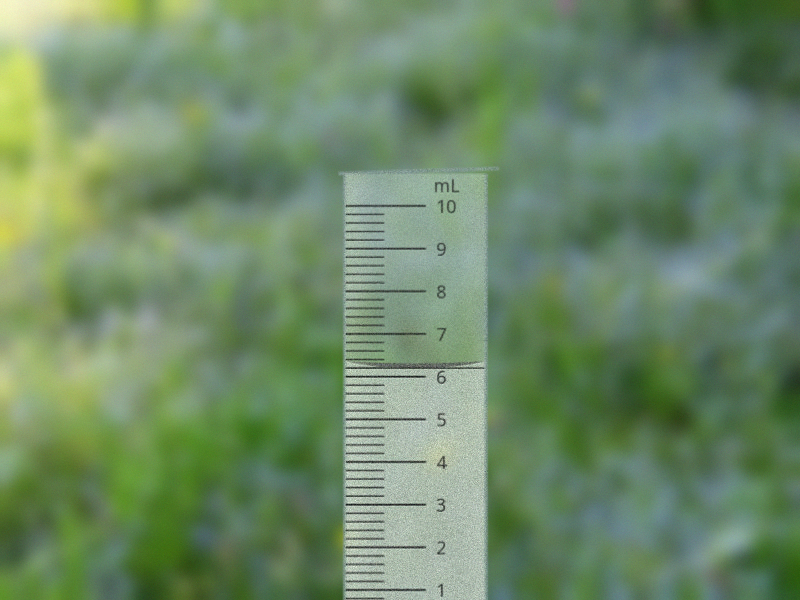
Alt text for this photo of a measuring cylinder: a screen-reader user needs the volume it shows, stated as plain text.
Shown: 6.2 mL
